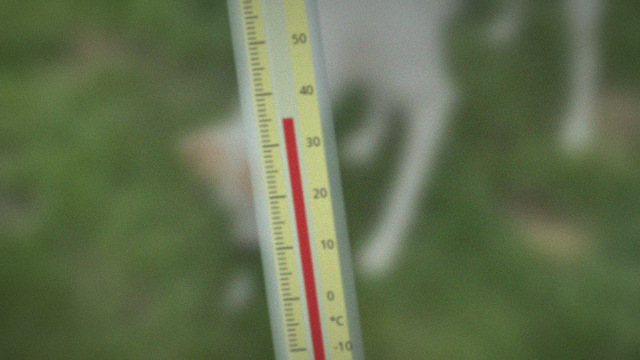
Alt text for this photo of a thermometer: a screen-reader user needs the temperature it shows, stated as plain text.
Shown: 35 °C
